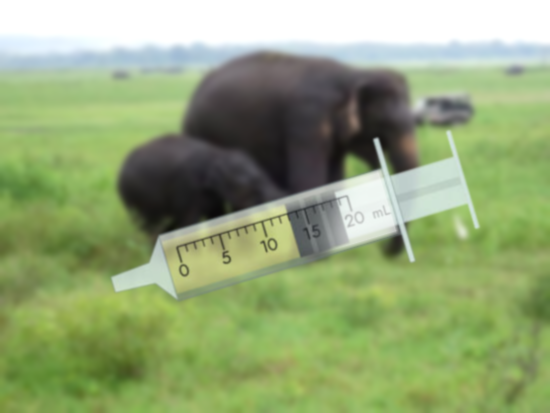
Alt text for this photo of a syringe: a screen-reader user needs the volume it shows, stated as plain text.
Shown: 13 mL
